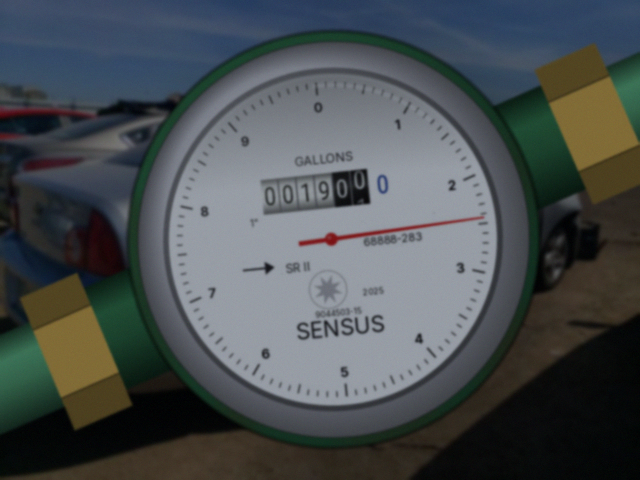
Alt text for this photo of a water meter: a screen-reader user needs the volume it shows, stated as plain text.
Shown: 19002.4 gal
